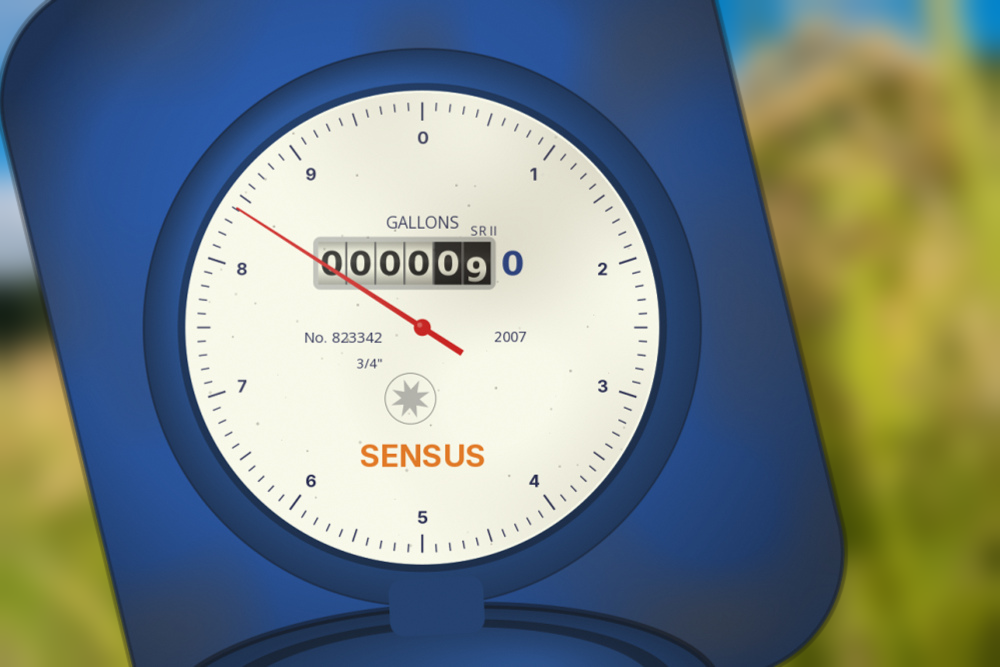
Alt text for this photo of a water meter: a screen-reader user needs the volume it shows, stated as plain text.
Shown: 88.4 gal
